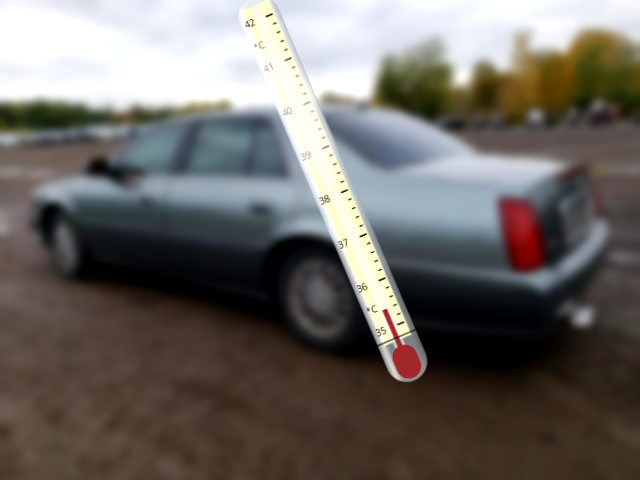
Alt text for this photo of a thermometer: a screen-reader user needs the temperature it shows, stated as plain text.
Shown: 35.4 °C
